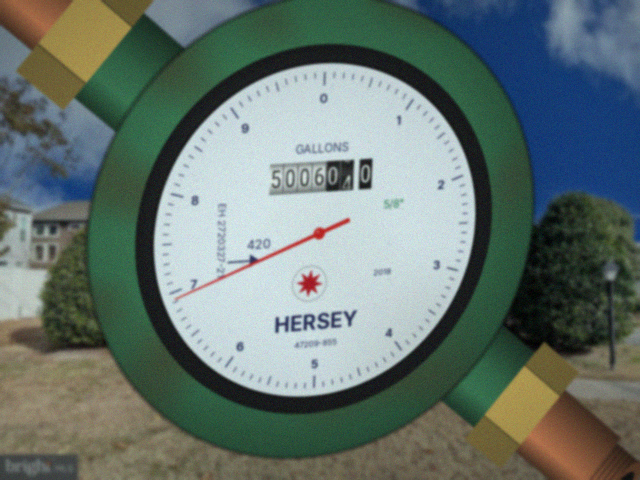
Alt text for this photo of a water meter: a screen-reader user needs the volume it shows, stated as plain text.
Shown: 5006036.9 gal
